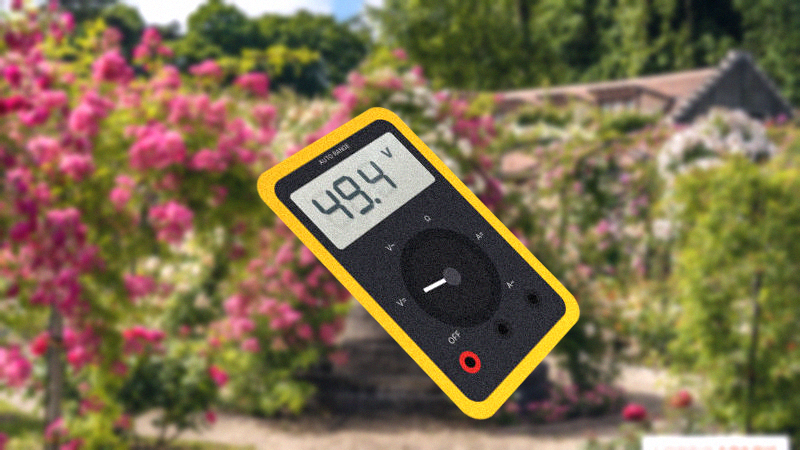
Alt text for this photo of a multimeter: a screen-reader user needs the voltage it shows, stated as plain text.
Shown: 49.4 V
